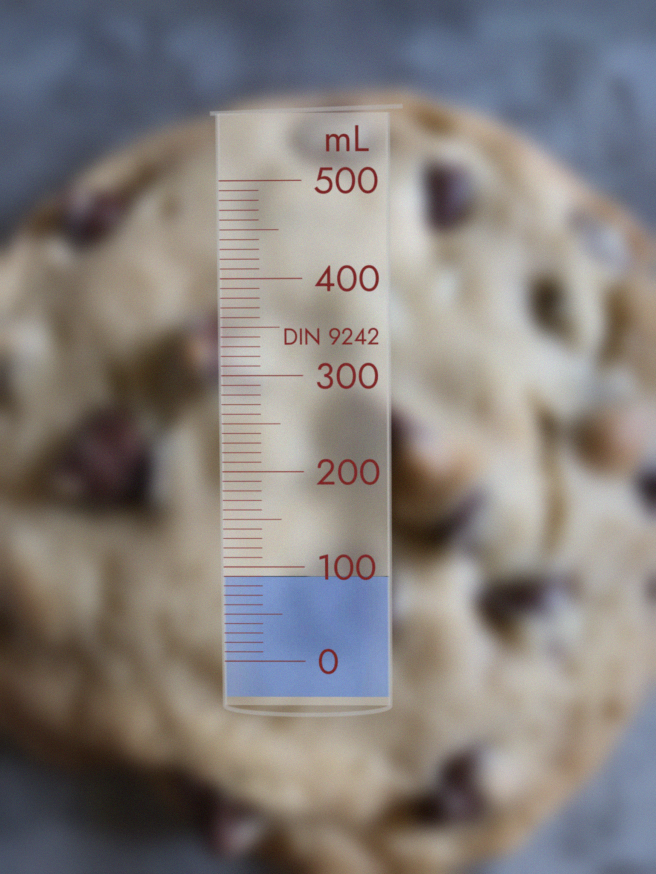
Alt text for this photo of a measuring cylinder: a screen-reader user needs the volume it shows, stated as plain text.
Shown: 90 mL
